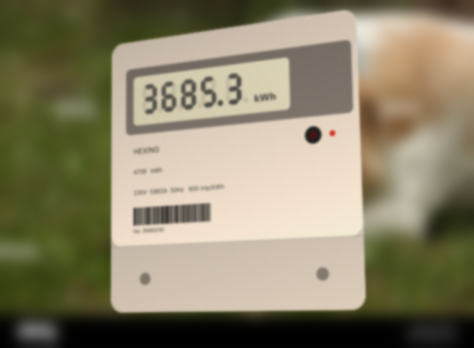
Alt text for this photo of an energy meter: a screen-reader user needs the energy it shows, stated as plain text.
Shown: 3685.3 kWh
